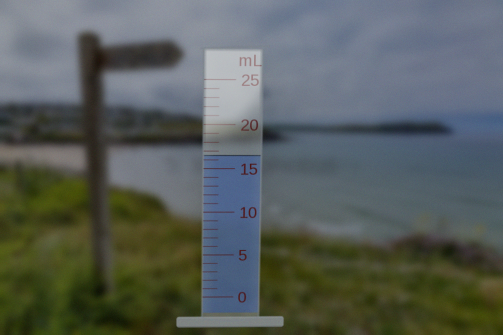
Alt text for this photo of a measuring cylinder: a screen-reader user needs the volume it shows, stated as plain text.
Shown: 16.5 mL
